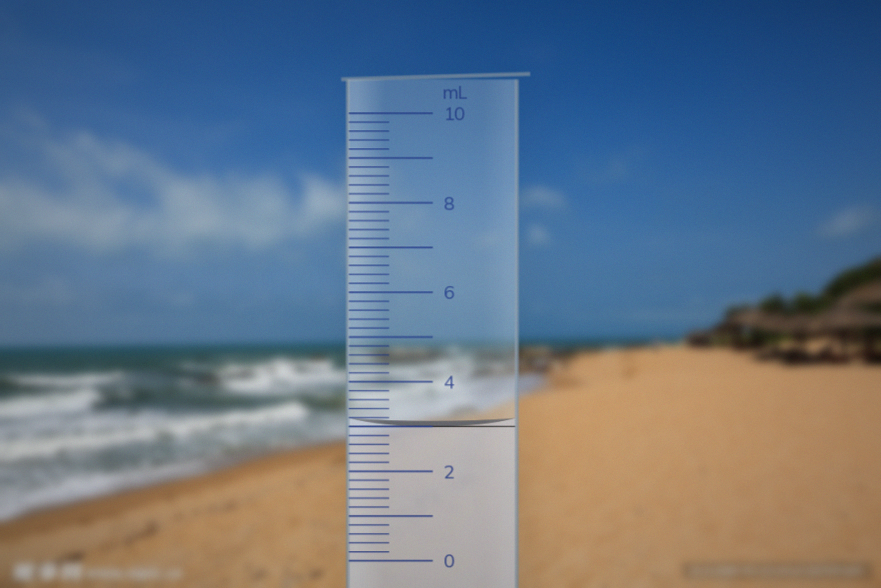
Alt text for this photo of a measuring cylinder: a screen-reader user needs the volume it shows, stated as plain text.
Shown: 3 mL
